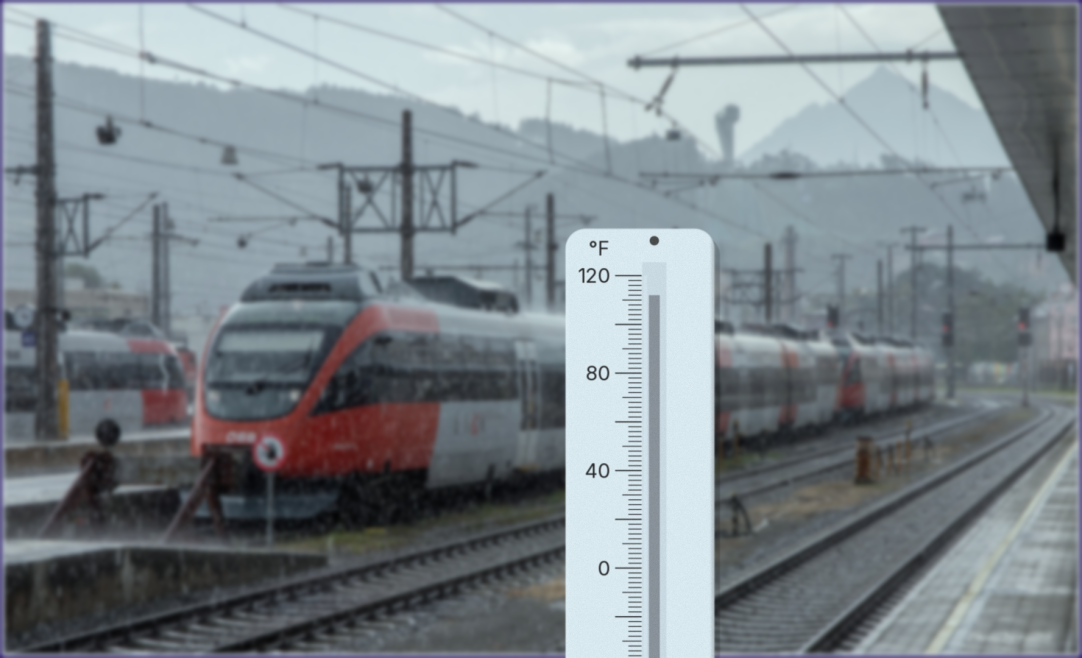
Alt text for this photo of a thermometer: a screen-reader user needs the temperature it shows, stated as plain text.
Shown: 112 °F
